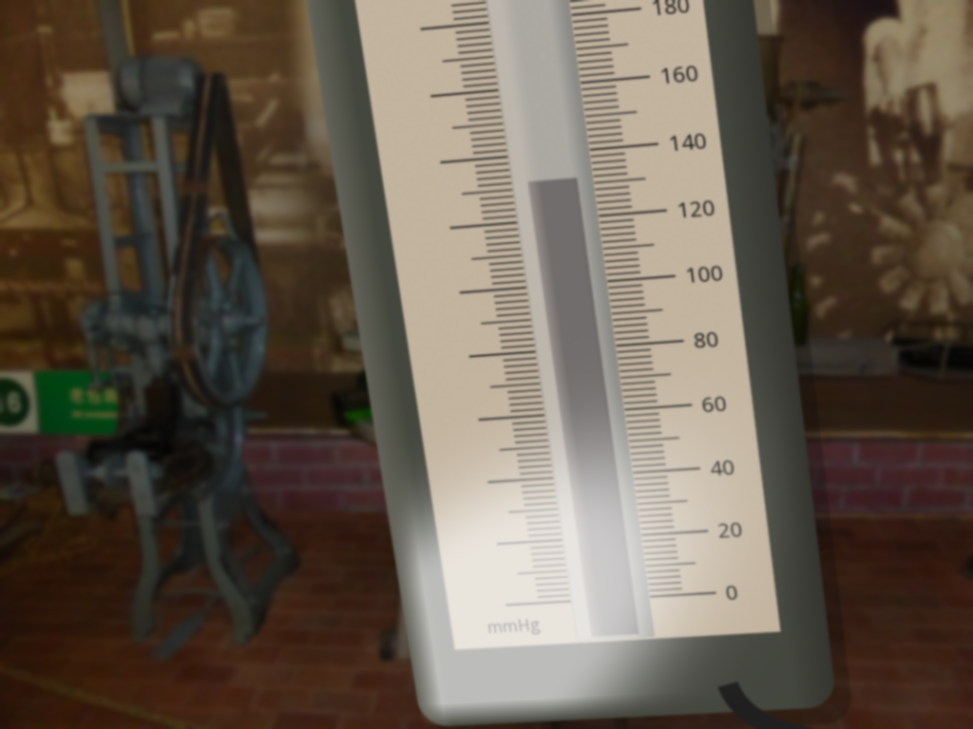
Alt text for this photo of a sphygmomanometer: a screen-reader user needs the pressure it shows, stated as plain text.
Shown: 132 mmHg
